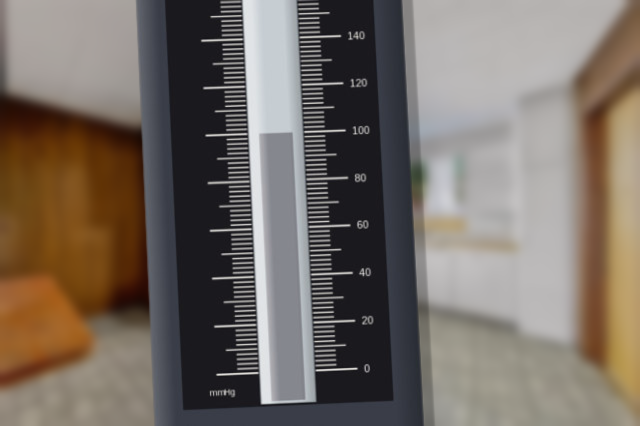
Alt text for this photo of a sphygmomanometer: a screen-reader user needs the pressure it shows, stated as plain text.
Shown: 100 mmHg
